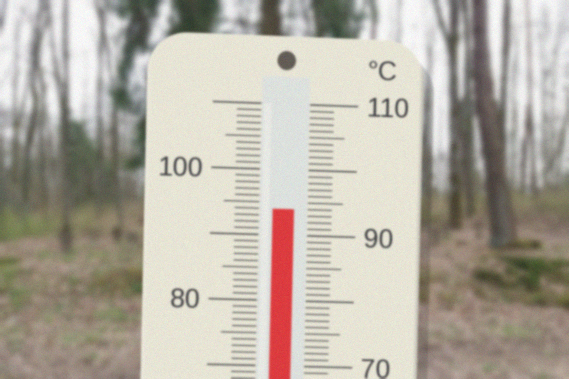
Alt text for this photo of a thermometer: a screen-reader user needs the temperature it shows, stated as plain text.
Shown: 94 °C
